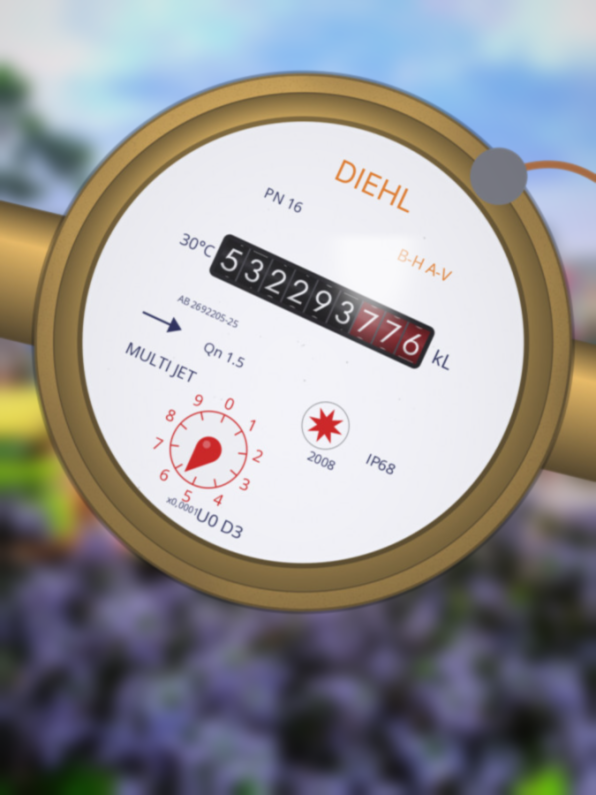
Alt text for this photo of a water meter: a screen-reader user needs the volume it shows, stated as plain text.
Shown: 532293.7765 kL
